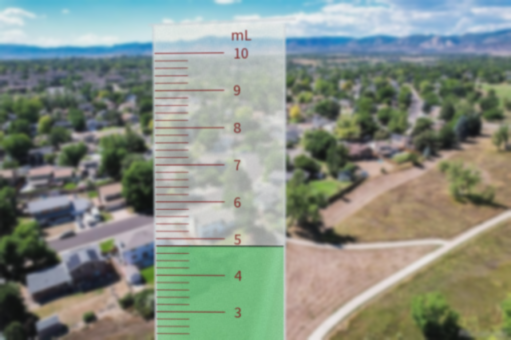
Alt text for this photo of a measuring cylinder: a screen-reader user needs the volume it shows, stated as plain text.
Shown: 4.8 mL
